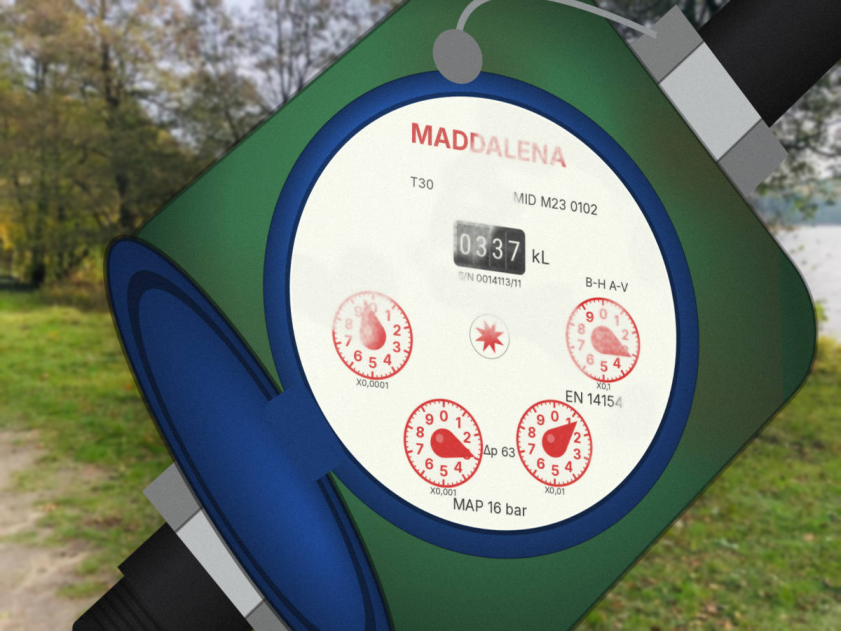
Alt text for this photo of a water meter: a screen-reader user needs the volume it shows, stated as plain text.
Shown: 337.3129 kL
